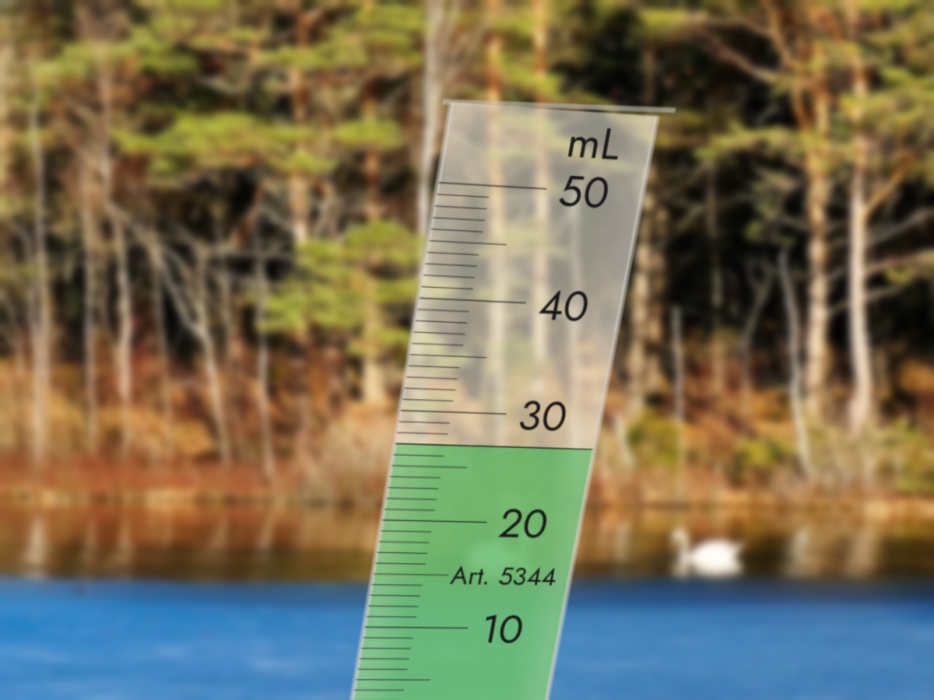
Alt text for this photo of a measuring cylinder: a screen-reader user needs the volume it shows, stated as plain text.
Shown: 27 mL
